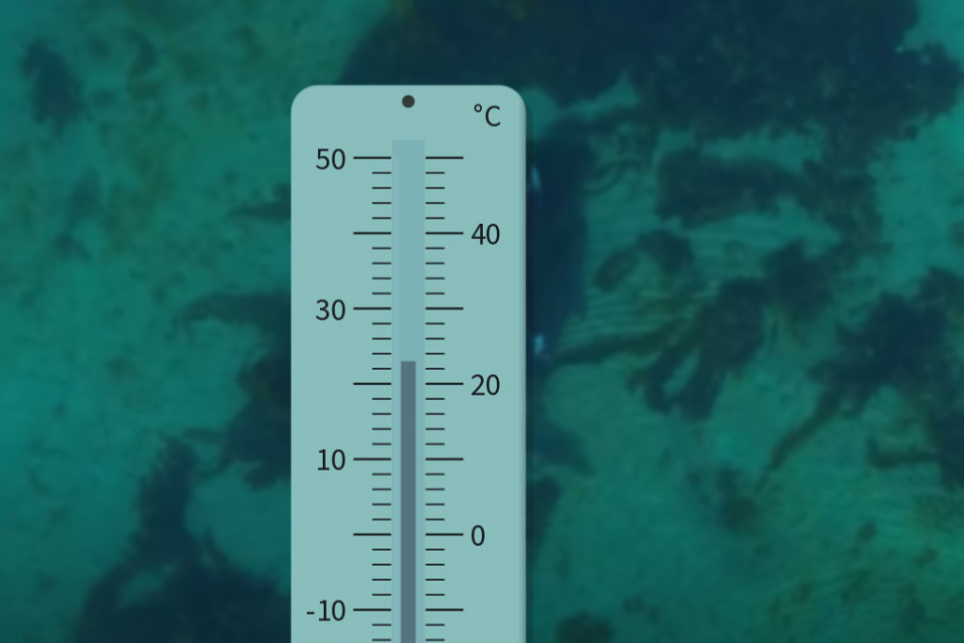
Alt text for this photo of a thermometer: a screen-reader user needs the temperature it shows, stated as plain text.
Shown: 23 °C
